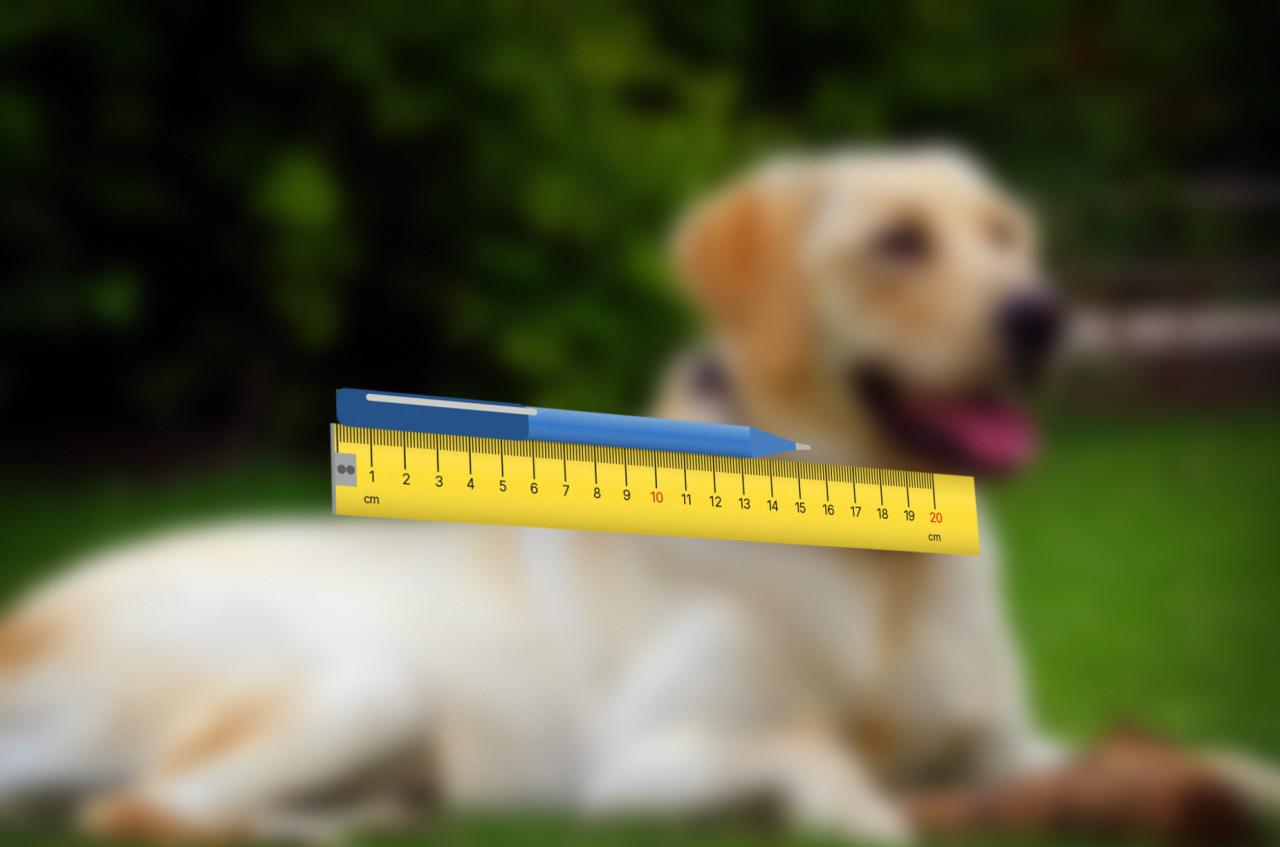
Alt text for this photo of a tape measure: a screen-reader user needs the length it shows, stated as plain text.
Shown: 15.5 cm
